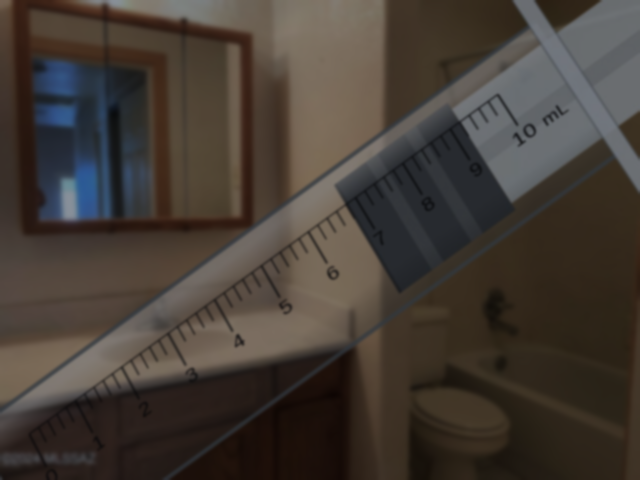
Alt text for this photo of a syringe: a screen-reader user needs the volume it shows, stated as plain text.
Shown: 6.8 mL
